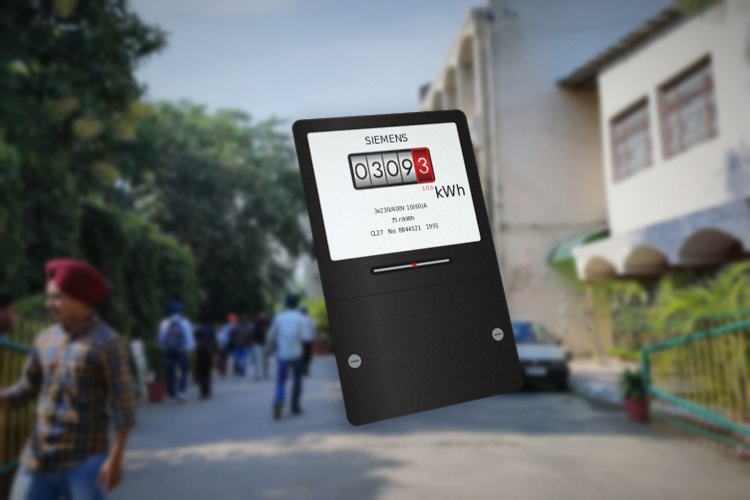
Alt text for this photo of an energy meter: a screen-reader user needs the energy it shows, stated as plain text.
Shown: 309.3 kWh
